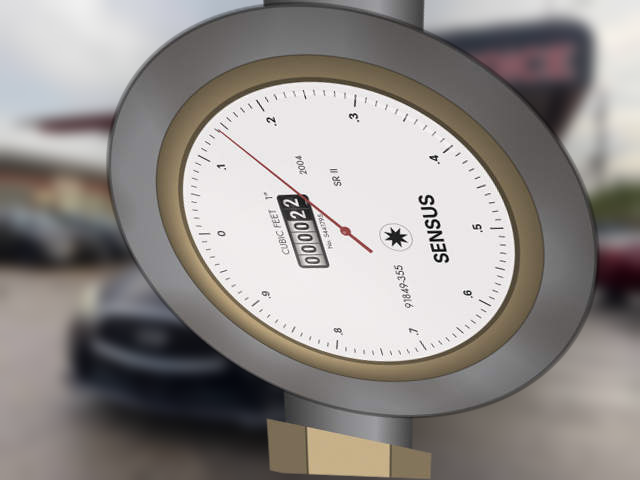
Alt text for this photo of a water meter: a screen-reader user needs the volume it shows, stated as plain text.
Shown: 22.14 ft³
